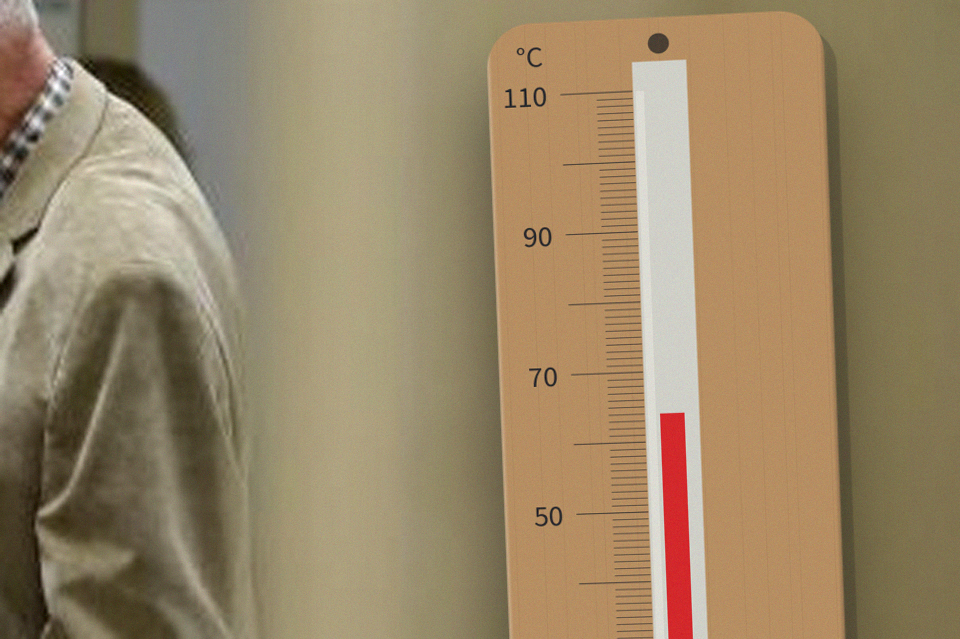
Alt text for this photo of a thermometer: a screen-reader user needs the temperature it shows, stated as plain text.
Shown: 64 °C
